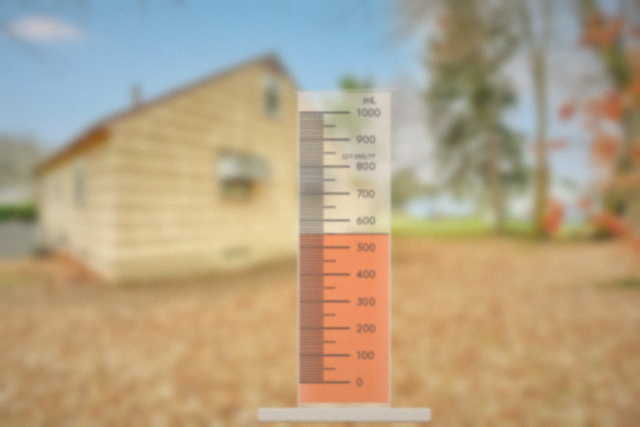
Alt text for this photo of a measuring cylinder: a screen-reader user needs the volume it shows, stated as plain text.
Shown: 550 mL
